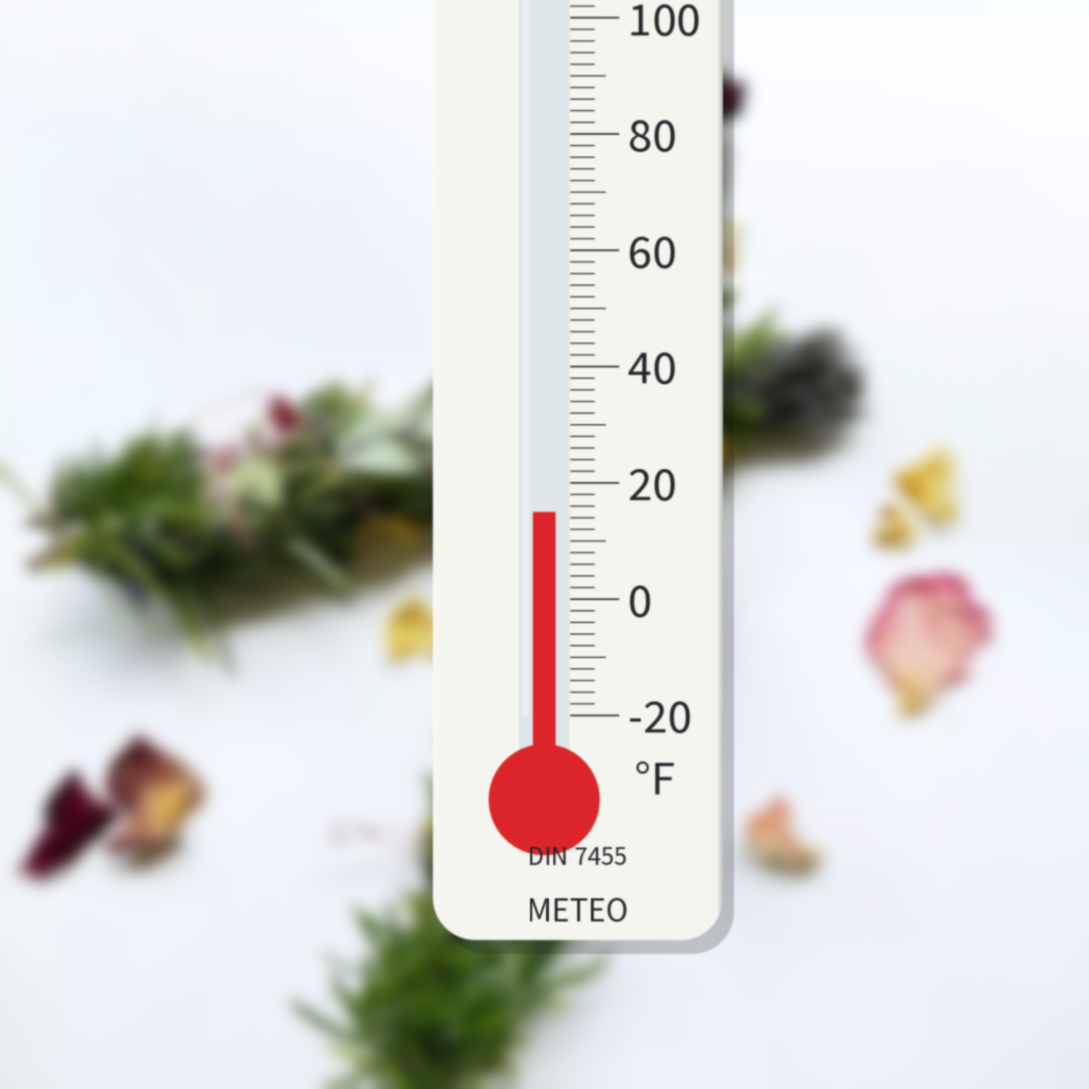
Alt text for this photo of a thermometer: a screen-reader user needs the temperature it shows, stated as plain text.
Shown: 15 °F
